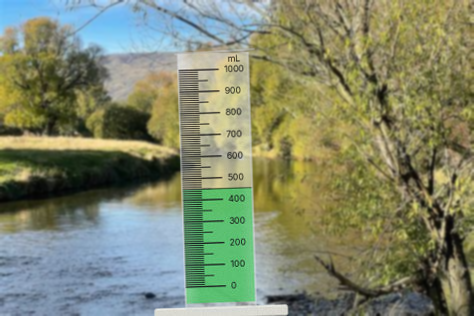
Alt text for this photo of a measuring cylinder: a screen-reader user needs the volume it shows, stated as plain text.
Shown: 450 mL
